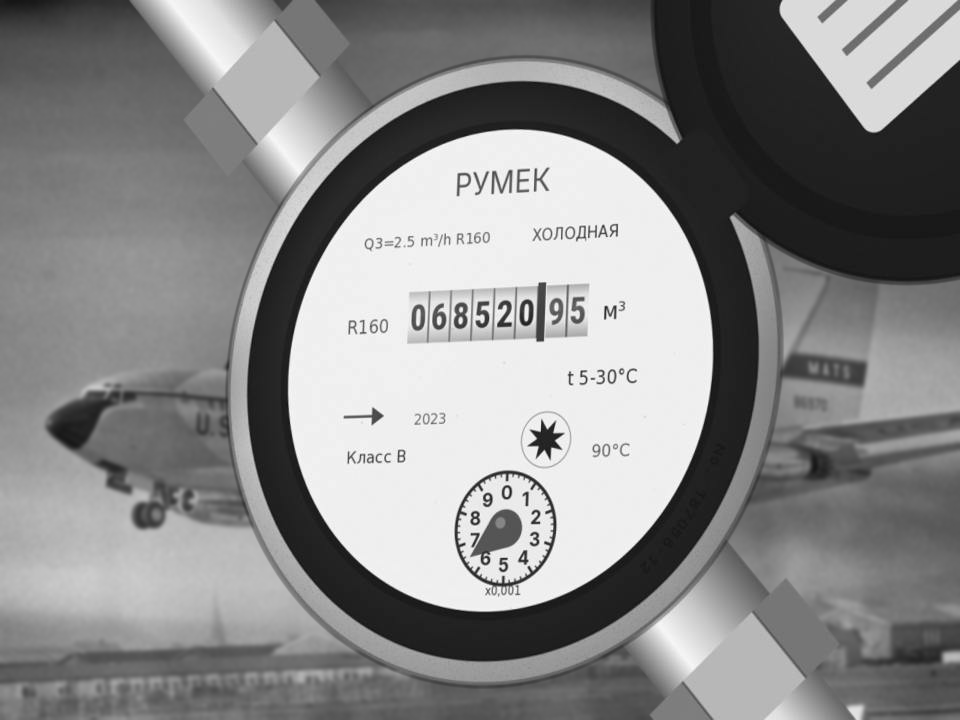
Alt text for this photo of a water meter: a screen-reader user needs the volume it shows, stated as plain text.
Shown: 68520.956 m³
